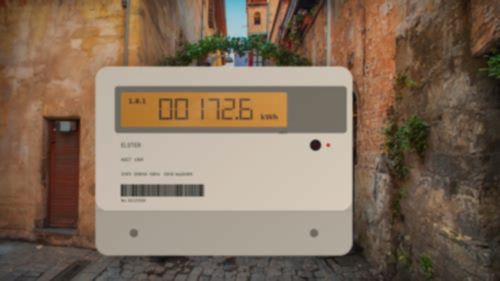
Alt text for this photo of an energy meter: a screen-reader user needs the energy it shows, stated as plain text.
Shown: 172.6 kWh
